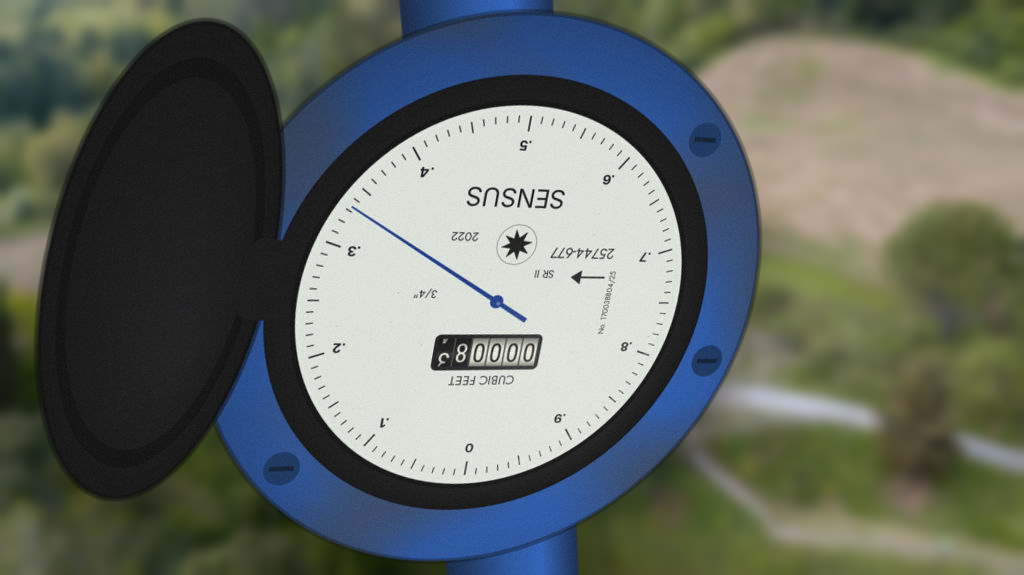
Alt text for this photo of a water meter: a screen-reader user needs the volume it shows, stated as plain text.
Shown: 83.33 ft³
